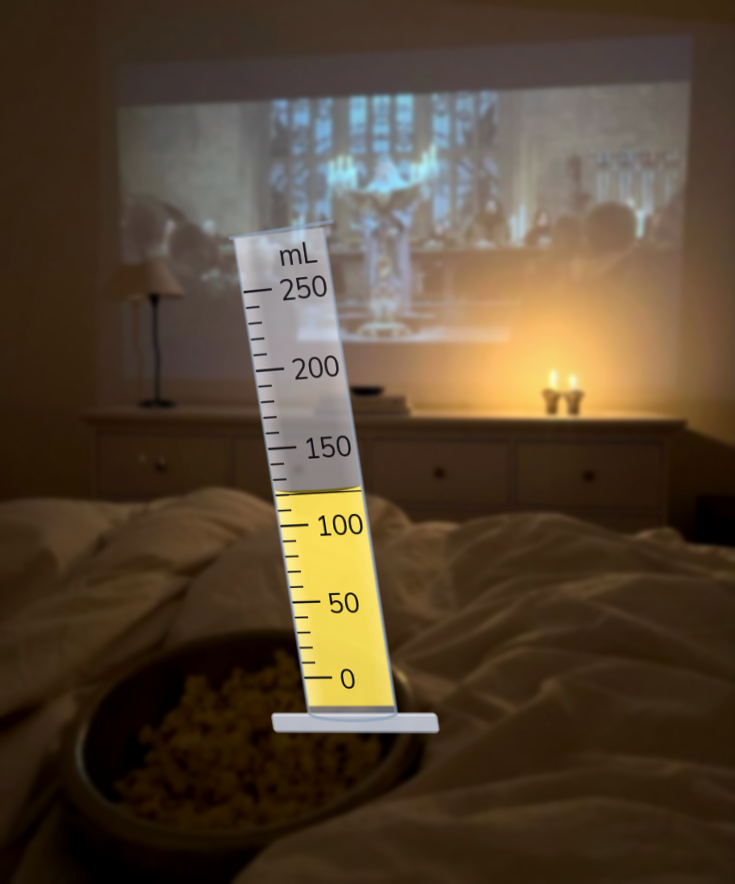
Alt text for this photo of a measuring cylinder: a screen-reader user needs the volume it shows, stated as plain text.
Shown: 120 mL
